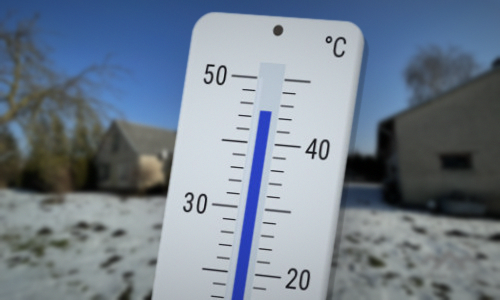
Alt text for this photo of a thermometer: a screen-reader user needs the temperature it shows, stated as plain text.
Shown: 45 °C
